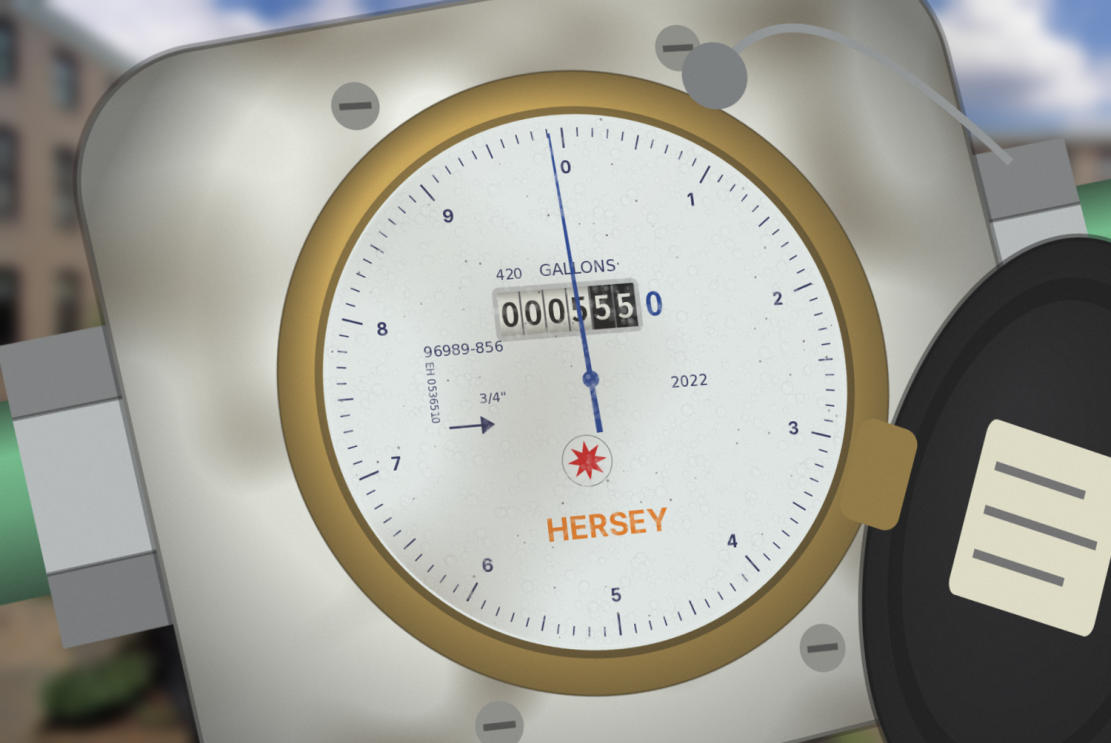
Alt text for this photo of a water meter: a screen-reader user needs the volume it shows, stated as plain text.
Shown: 5549.9 gal
